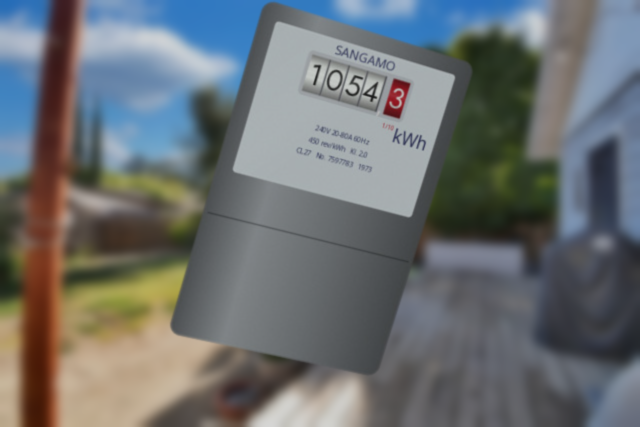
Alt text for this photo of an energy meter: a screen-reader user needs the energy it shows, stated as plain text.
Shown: 1054.3 kWh
